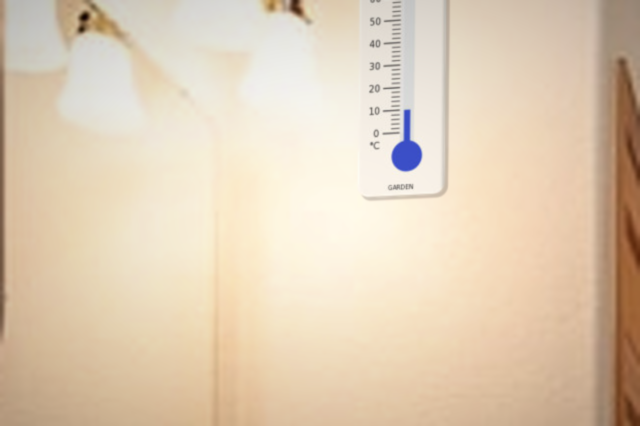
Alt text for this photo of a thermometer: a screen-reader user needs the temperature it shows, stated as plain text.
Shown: 10 °C
